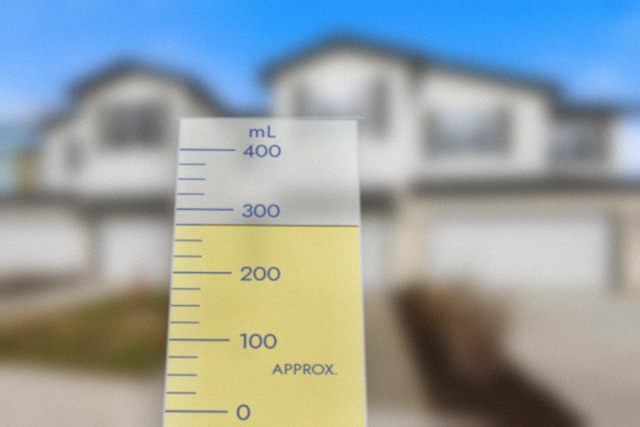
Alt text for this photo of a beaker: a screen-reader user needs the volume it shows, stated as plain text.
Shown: 275 mL
